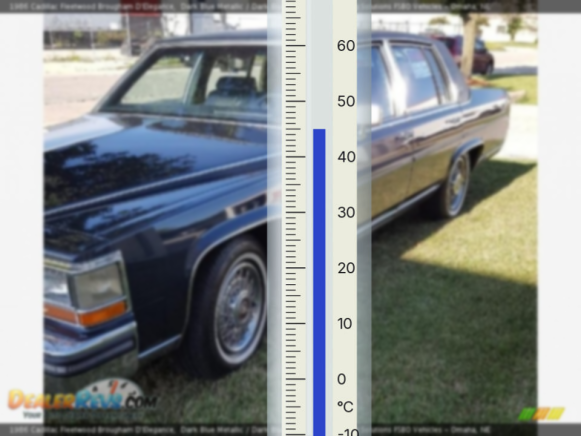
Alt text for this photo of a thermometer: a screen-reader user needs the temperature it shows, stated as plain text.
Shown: 45 °C
